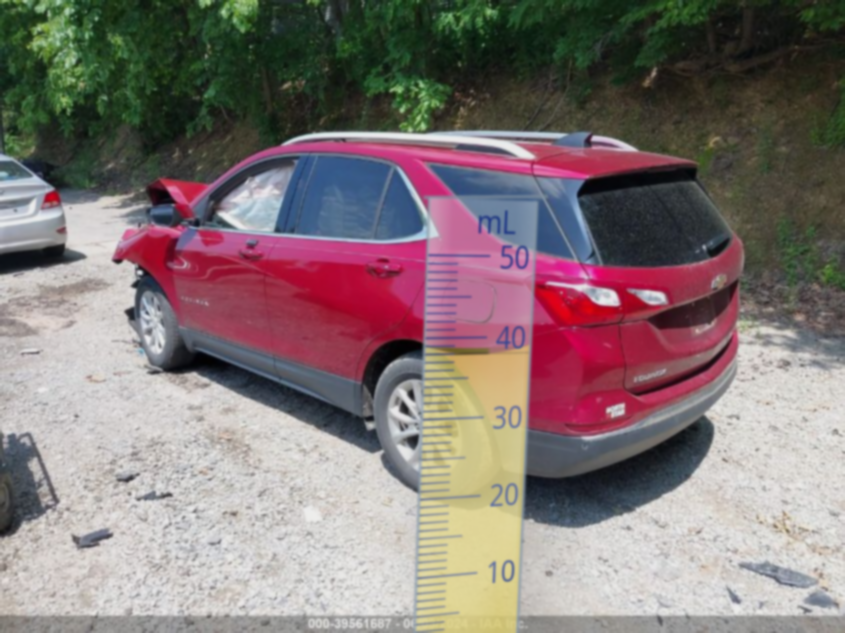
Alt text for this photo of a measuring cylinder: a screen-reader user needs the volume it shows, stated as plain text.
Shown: 38 mL
